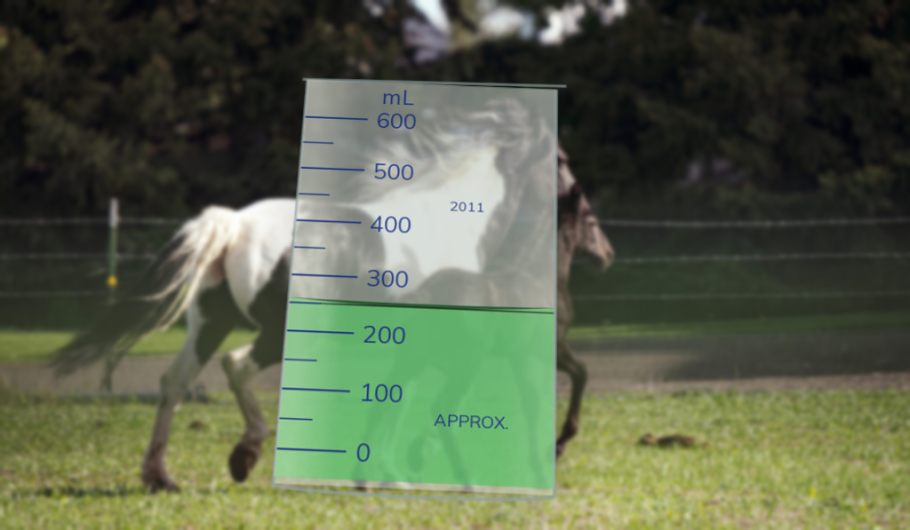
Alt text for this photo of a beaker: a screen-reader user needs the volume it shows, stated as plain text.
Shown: 250 mL
